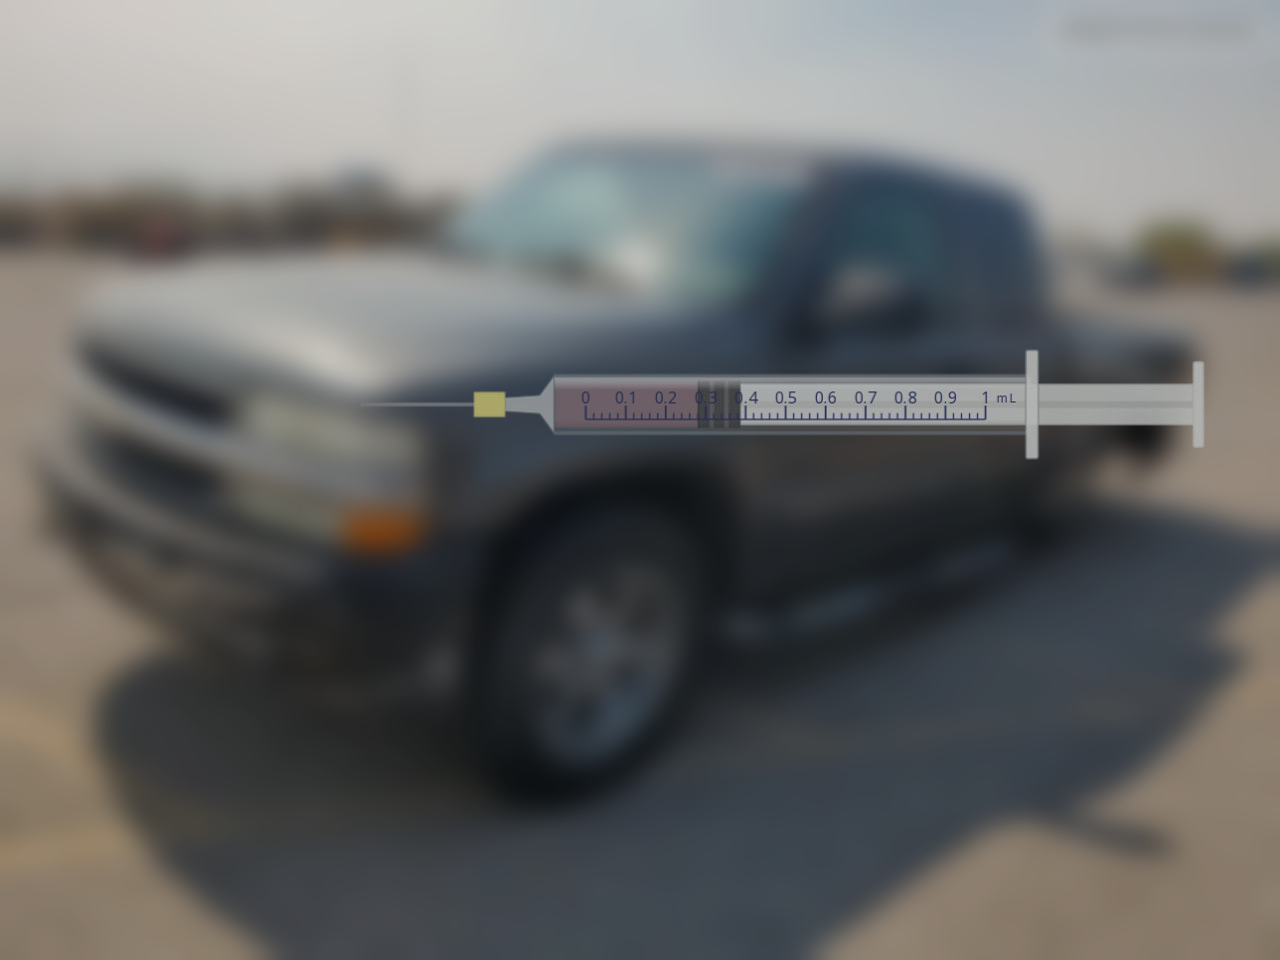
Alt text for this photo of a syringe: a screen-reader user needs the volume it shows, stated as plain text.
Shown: 0.28 mL
